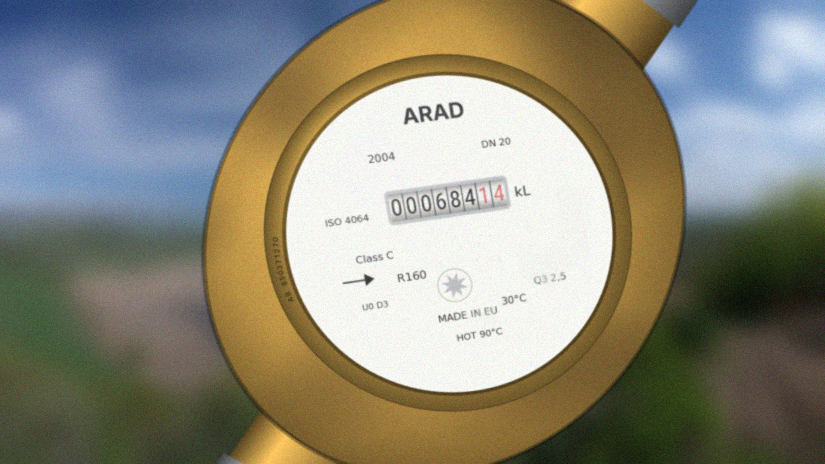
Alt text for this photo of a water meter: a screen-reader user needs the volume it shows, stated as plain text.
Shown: 684.14 kL
